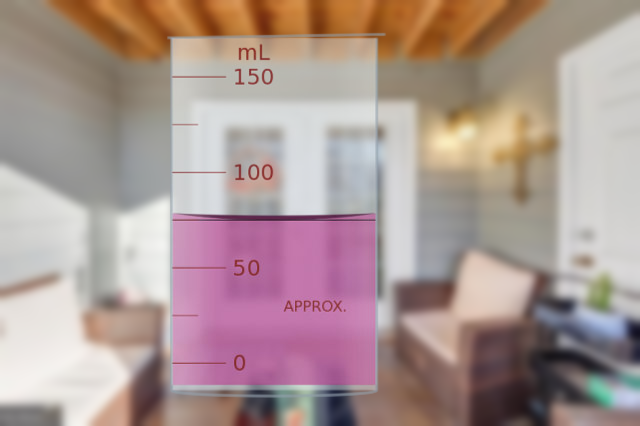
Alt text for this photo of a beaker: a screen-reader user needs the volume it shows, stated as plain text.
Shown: 75 mL
